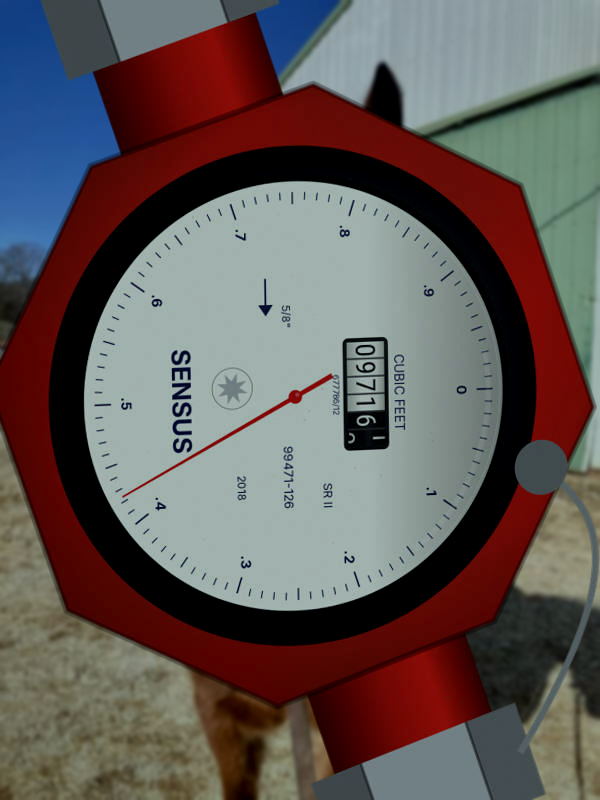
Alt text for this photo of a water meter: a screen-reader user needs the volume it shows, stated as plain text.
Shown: 97161.42 ft³
